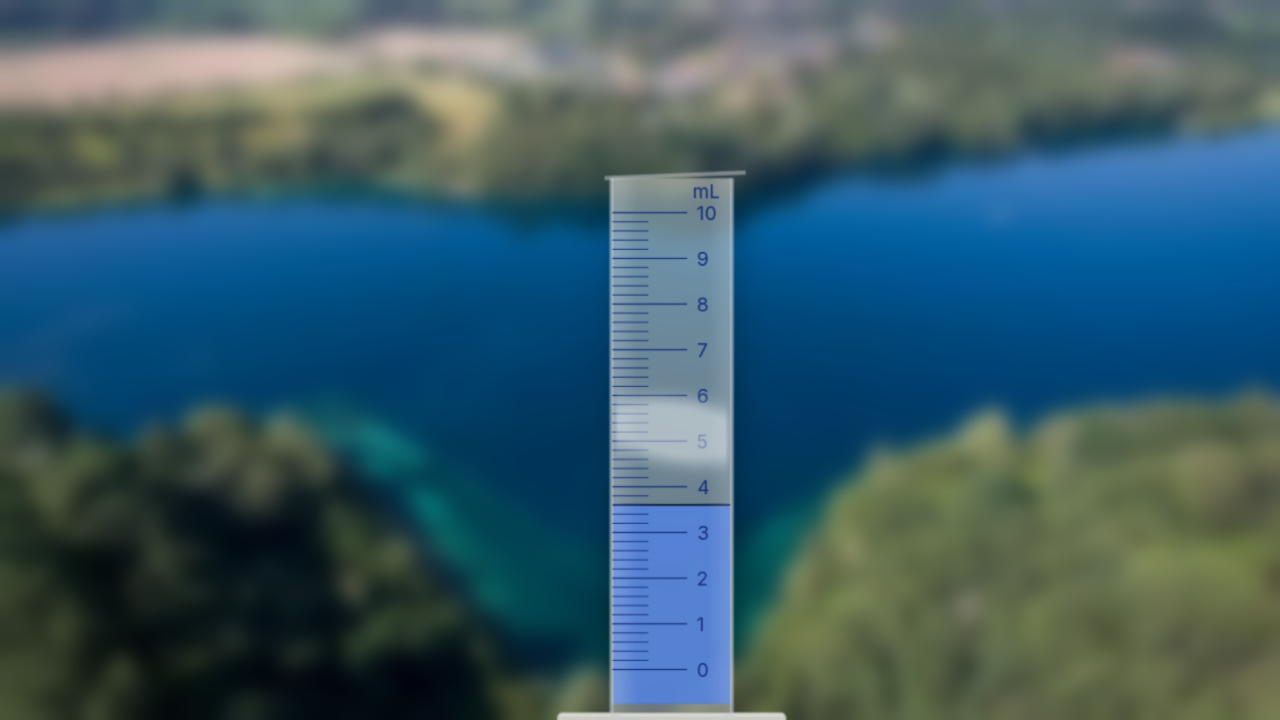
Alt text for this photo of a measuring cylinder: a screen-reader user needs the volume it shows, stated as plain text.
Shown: 3.6 mL
